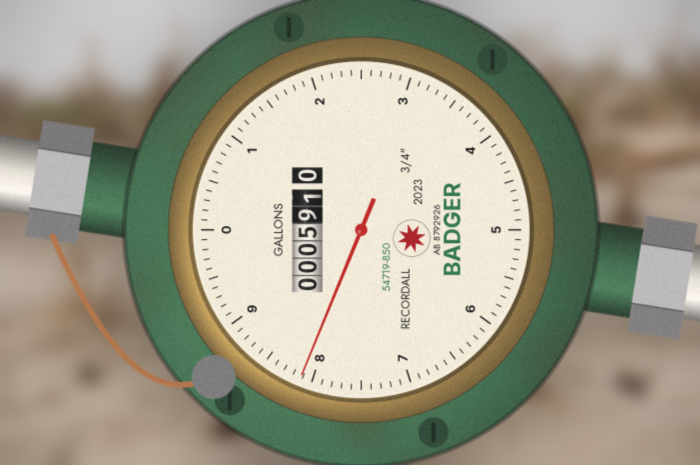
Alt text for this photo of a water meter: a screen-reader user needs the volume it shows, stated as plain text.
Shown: 5908.1 gal
